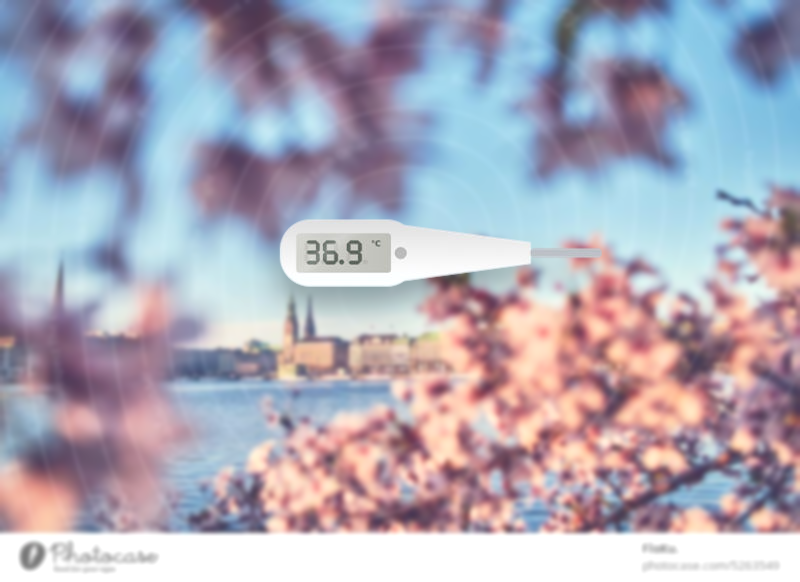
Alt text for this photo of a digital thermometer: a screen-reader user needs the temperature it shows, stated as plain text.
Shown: 36.9 °C
